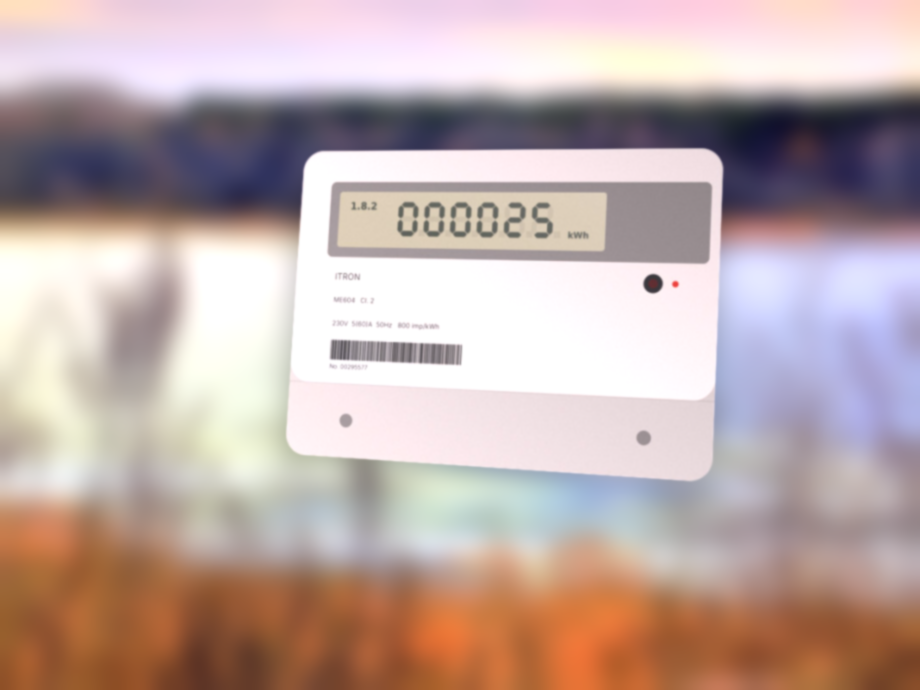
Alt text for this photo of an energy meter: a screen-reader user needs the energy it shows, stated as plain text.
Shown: 25 kWh
